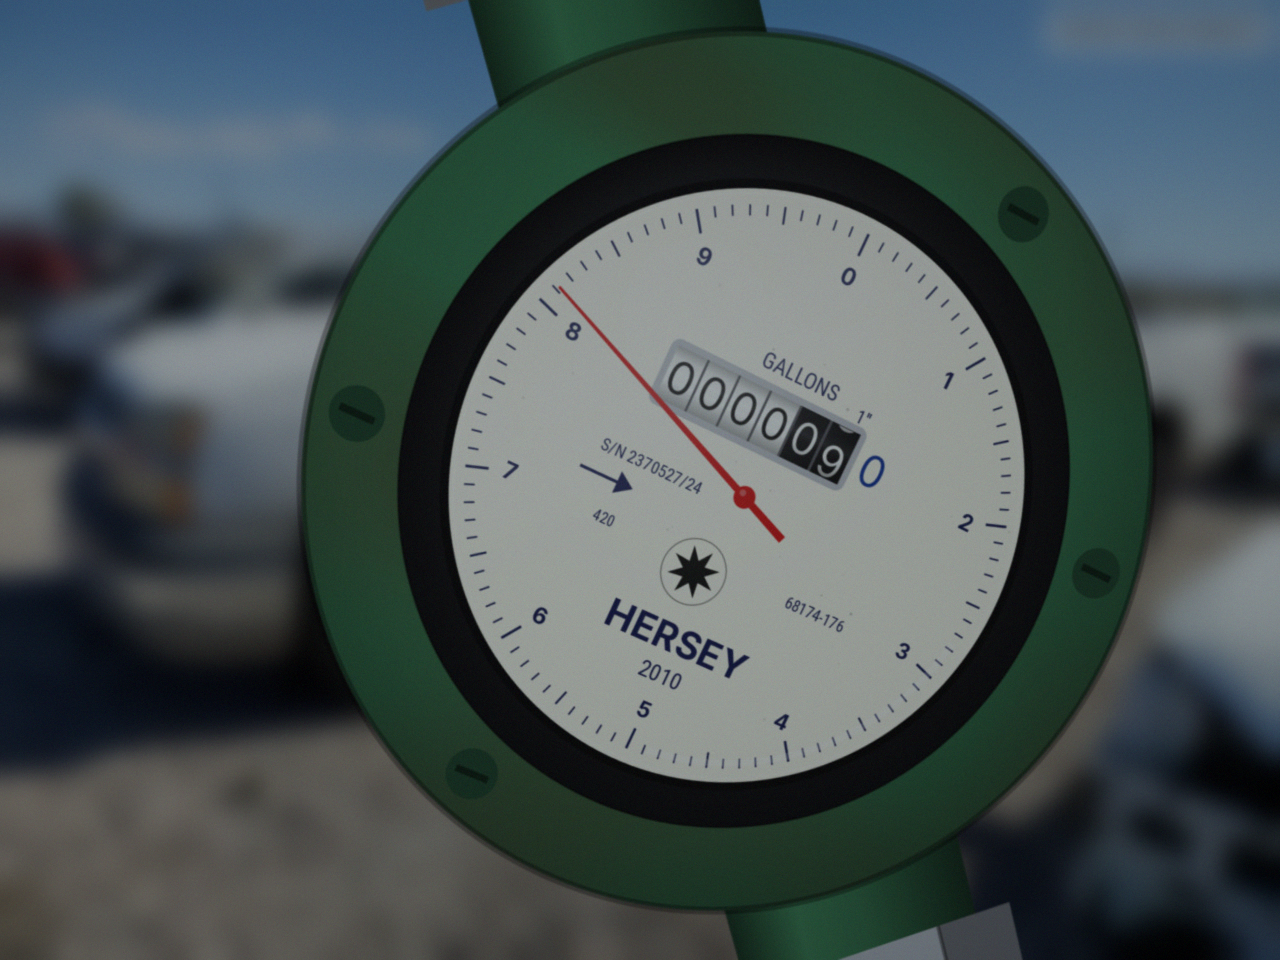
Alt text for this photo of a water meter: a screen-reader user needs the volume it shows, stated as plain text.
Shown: 88.1 gal
